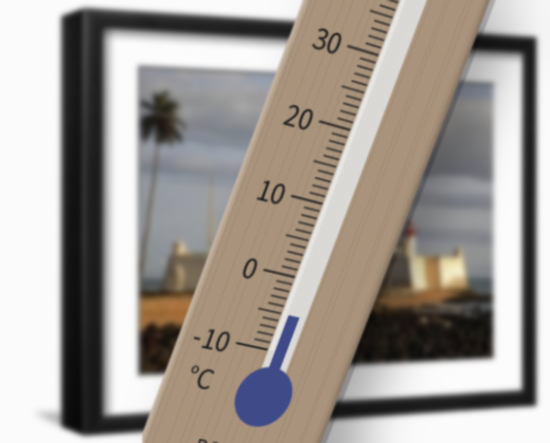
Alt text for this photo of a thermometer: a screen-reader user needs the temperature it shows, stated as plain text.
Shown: -5 °C
